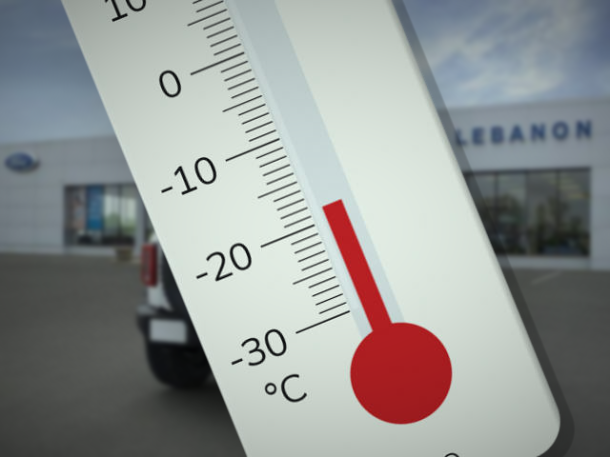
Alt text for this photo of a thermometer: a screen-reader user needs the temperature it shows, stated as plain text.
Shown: -18.5 °C
